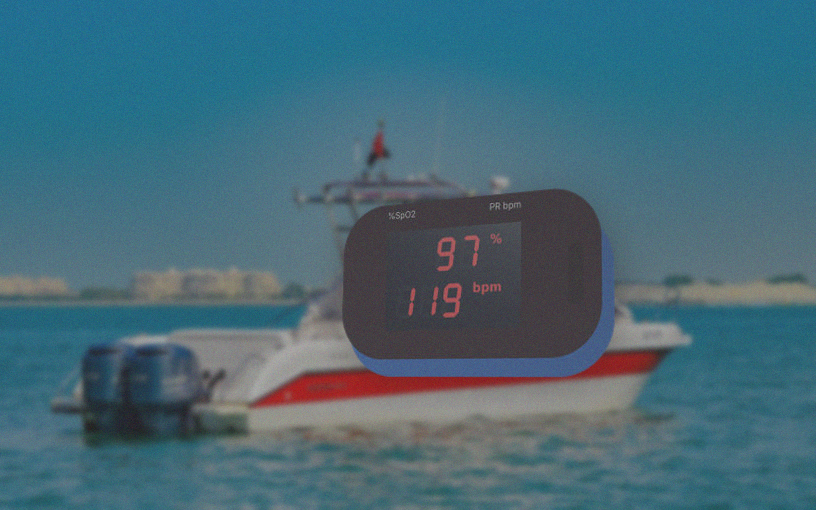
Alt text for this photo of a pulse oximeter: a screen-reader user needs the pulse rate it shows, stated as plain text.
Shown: 119 bpm
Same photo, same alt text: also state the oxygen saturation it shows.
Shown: 97 %
